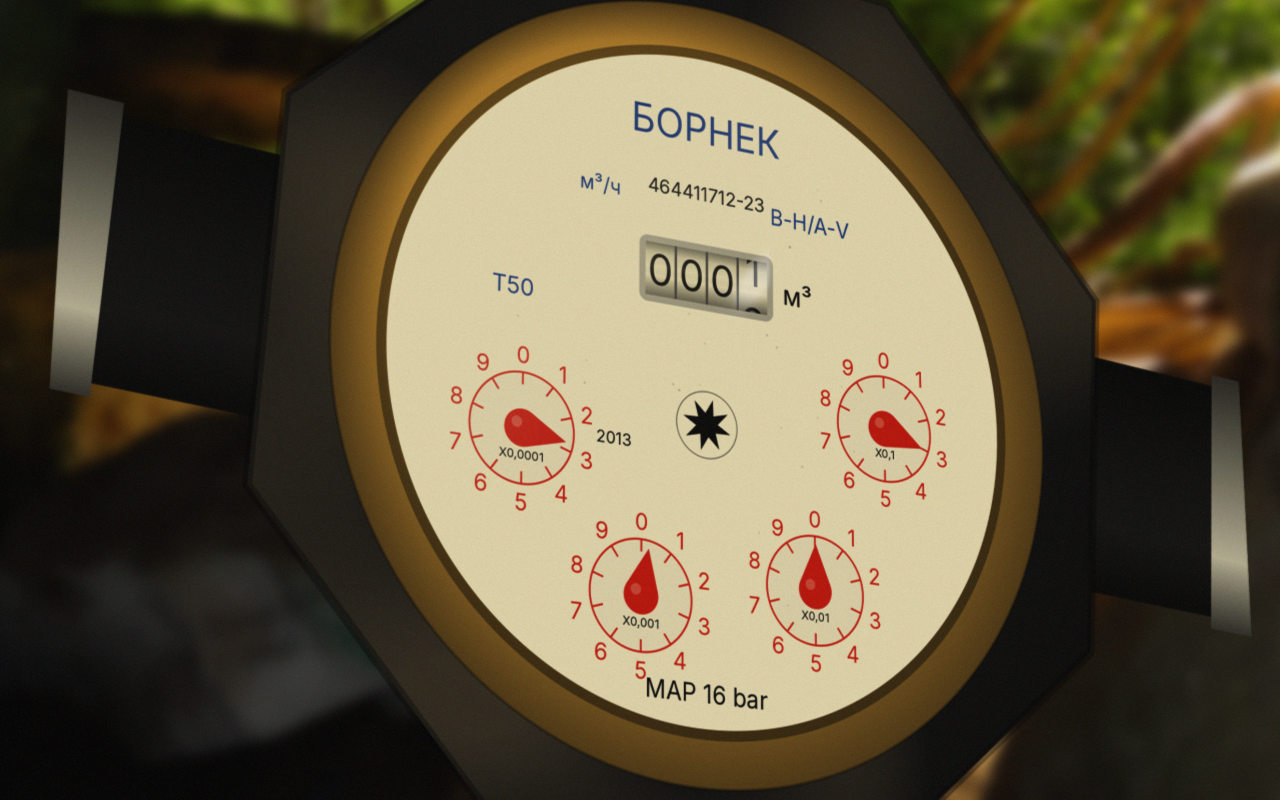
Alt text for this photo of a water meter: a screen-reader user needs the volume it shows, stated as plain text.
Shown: 1.3002 m³
